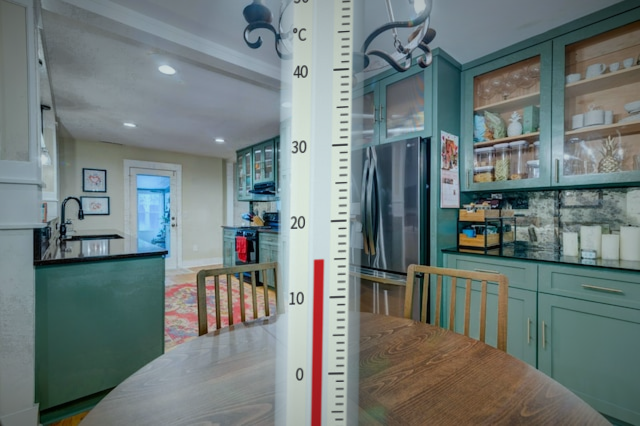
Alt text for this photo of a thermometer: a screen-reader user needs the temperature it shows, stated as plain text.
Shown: 15 °C
